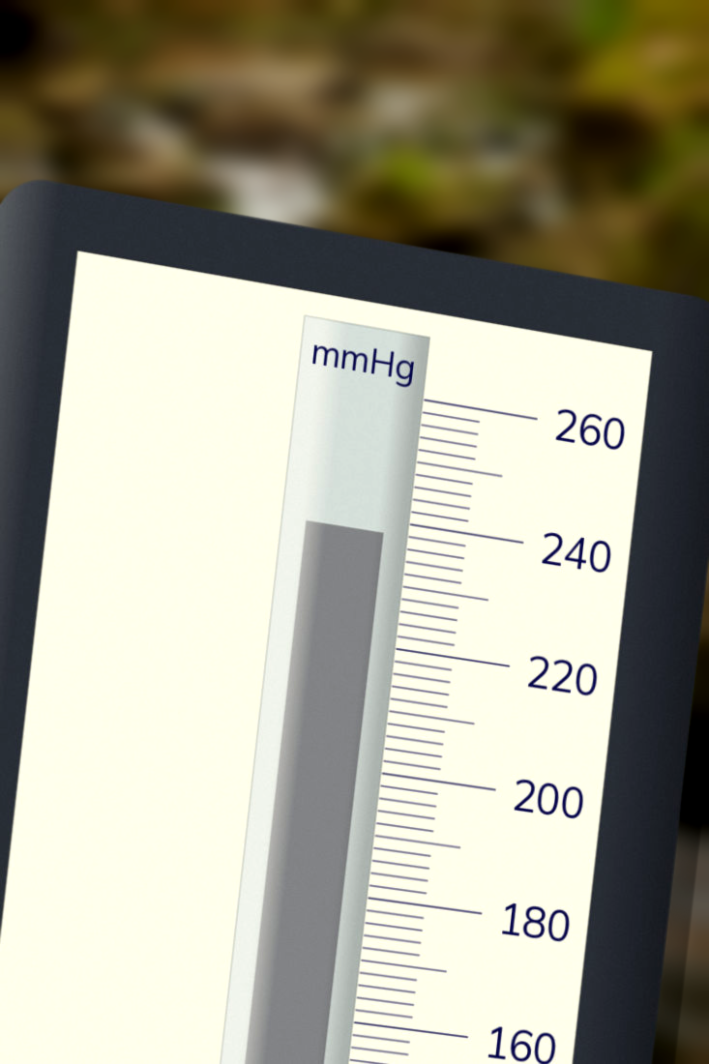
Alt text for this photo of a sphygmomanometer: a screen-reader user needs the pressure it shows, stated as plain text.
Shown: 238 mmHg
